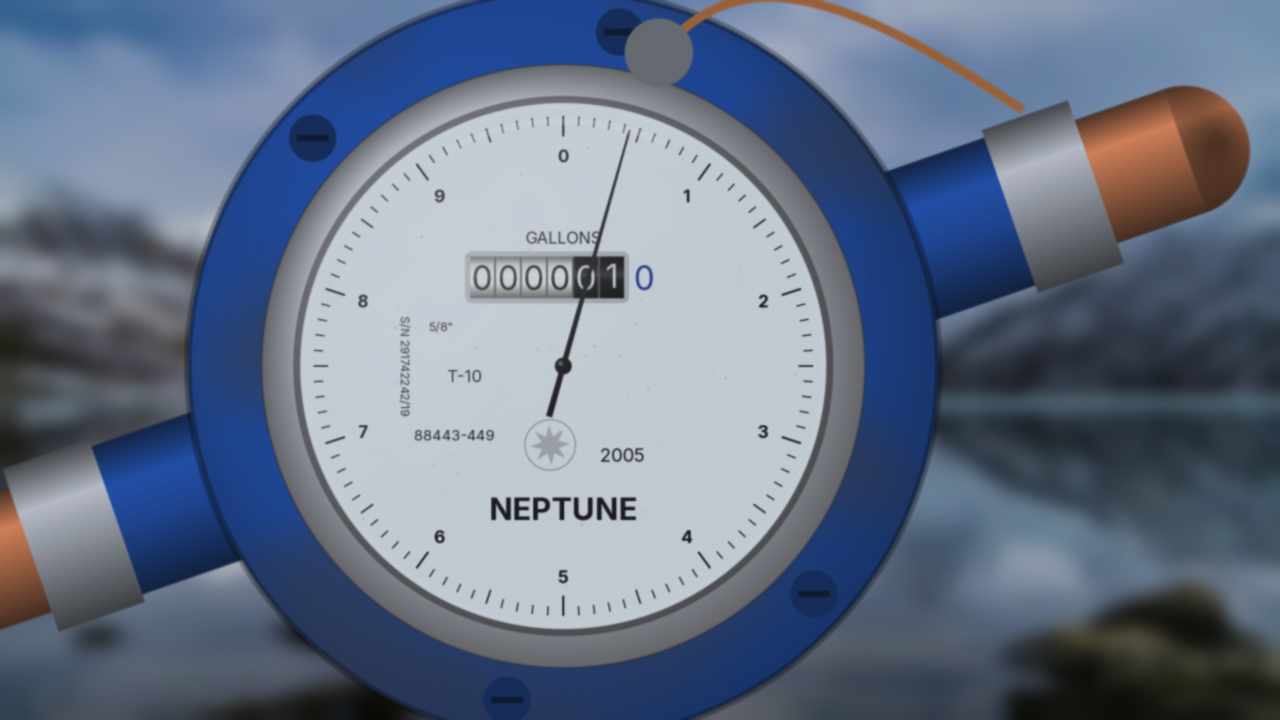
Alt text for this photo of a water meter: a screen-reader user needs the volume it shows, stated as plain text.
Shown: 10.4 gal
